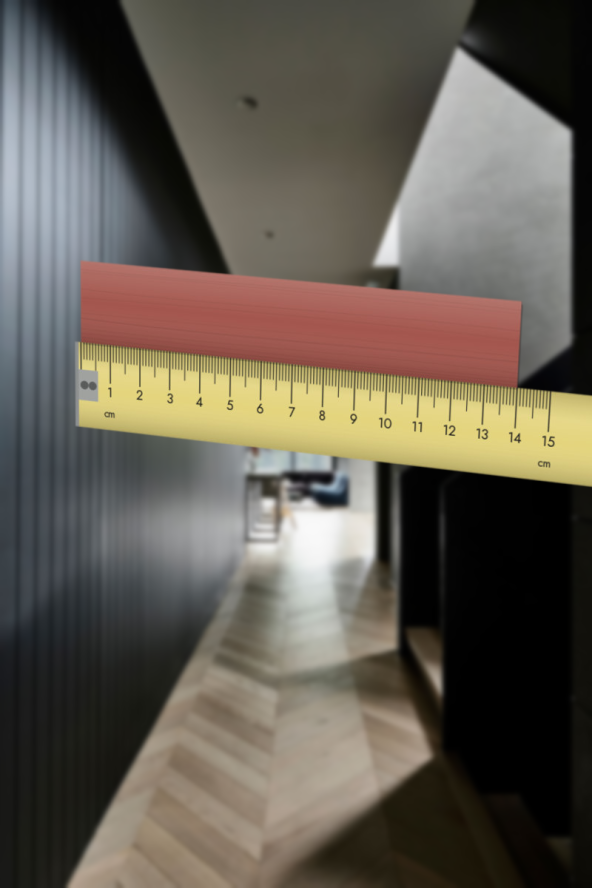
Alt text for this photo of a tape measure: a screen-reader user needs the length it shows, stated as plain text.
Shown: 14 cm
